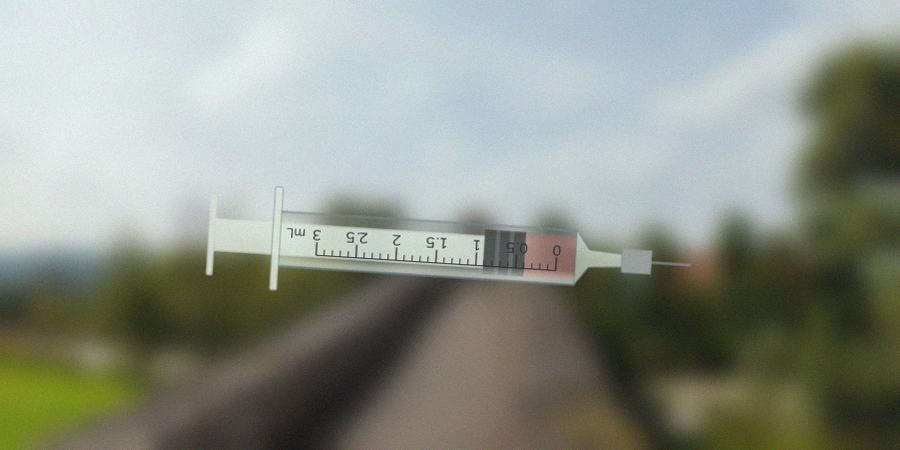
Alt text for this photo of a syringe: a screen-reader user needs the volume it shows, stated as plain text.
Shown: 0.4 mL
